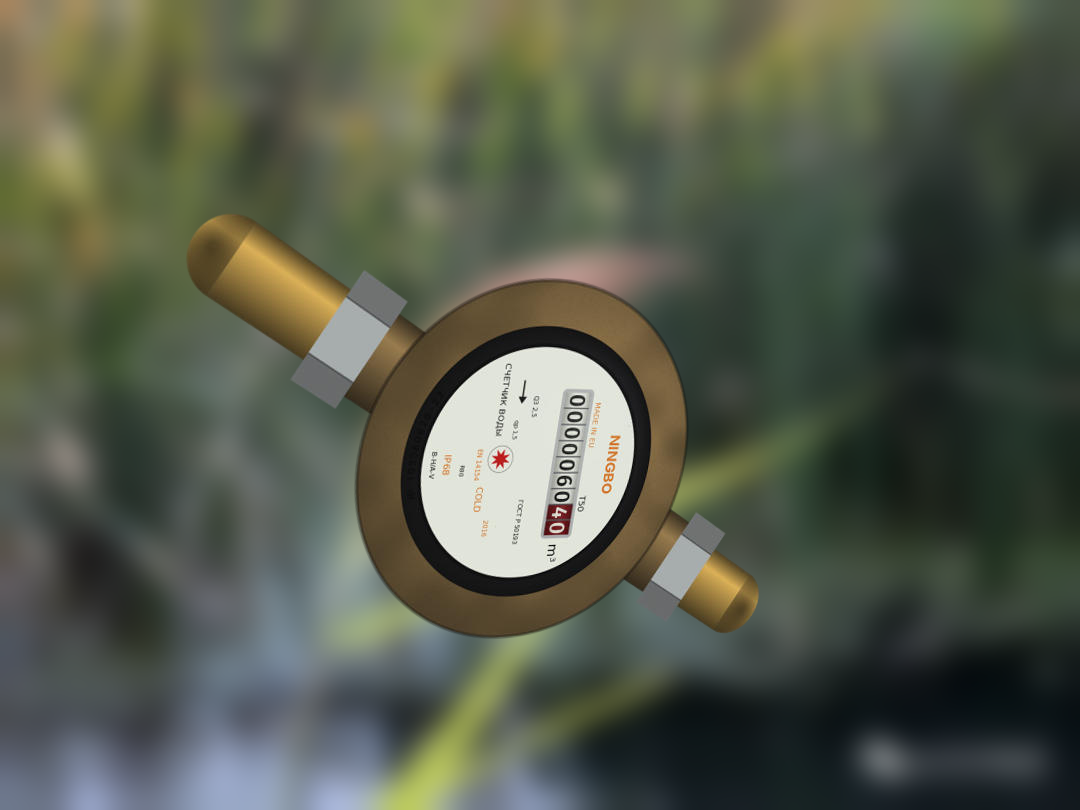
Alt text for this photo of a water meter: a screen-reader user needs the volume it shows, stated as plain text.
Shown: 60.40 m³
